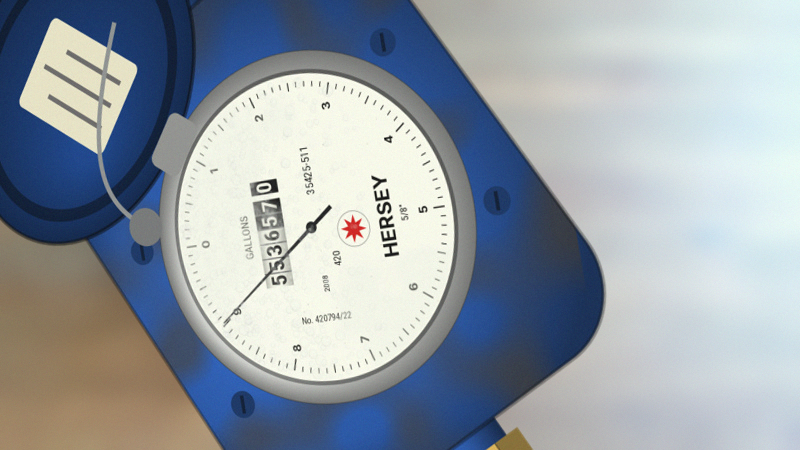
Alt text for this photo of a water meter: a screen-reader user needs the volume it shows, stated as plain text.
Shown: 5536569.0 gal
